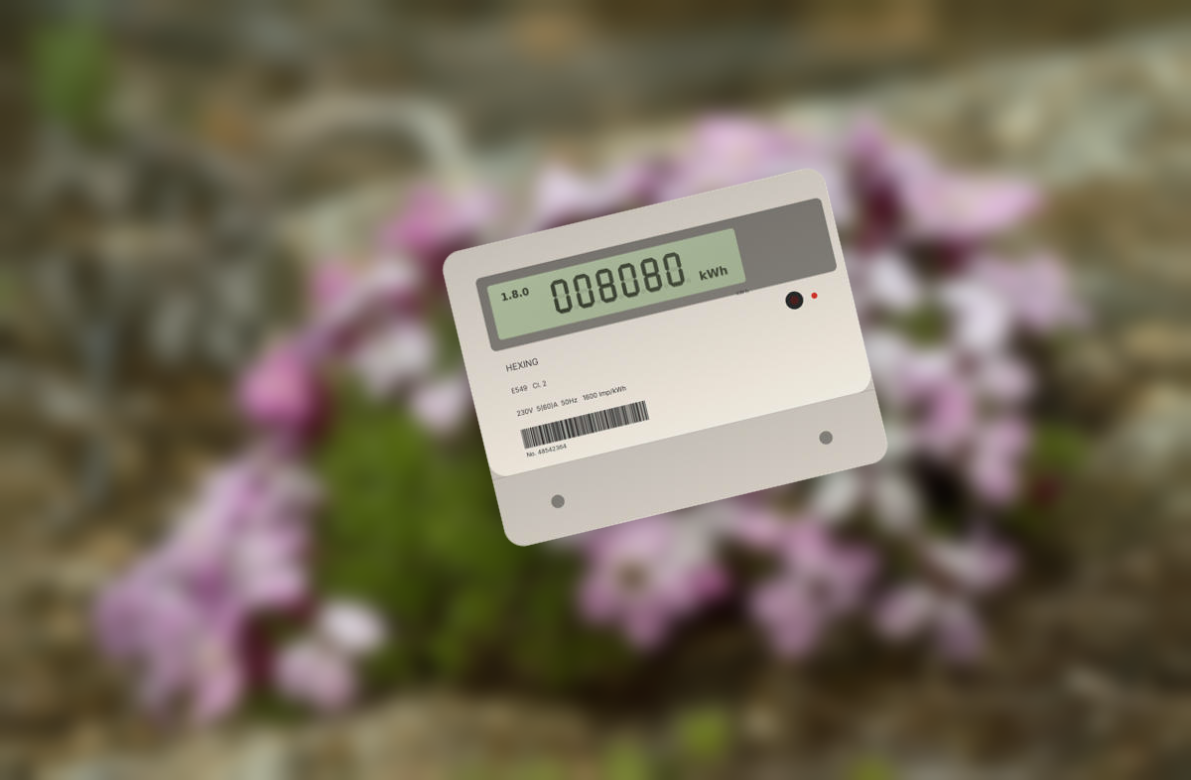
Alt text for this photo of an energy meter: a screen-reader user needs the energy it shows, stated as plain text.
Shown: 8080 kWh
